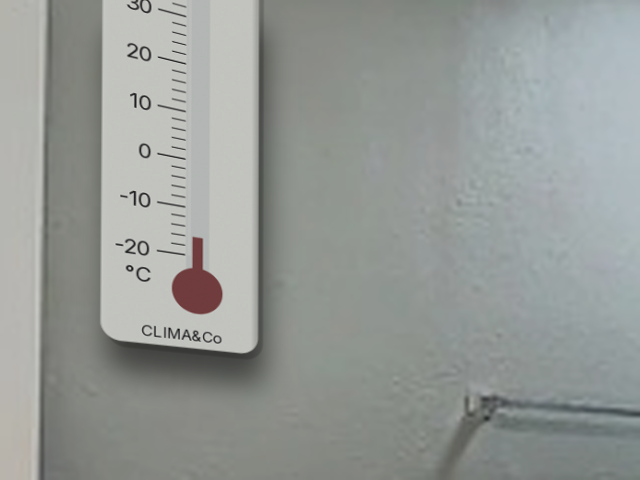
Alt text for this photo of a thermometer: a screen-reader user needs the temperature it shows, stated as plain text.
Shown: -16 °C
